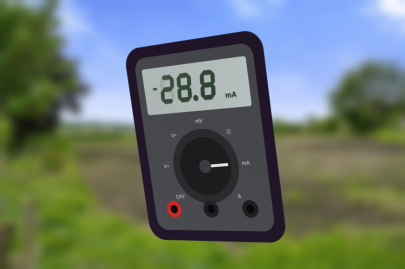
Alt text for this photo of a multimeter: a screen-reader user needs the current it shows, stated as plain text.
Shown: -28.8 mA
